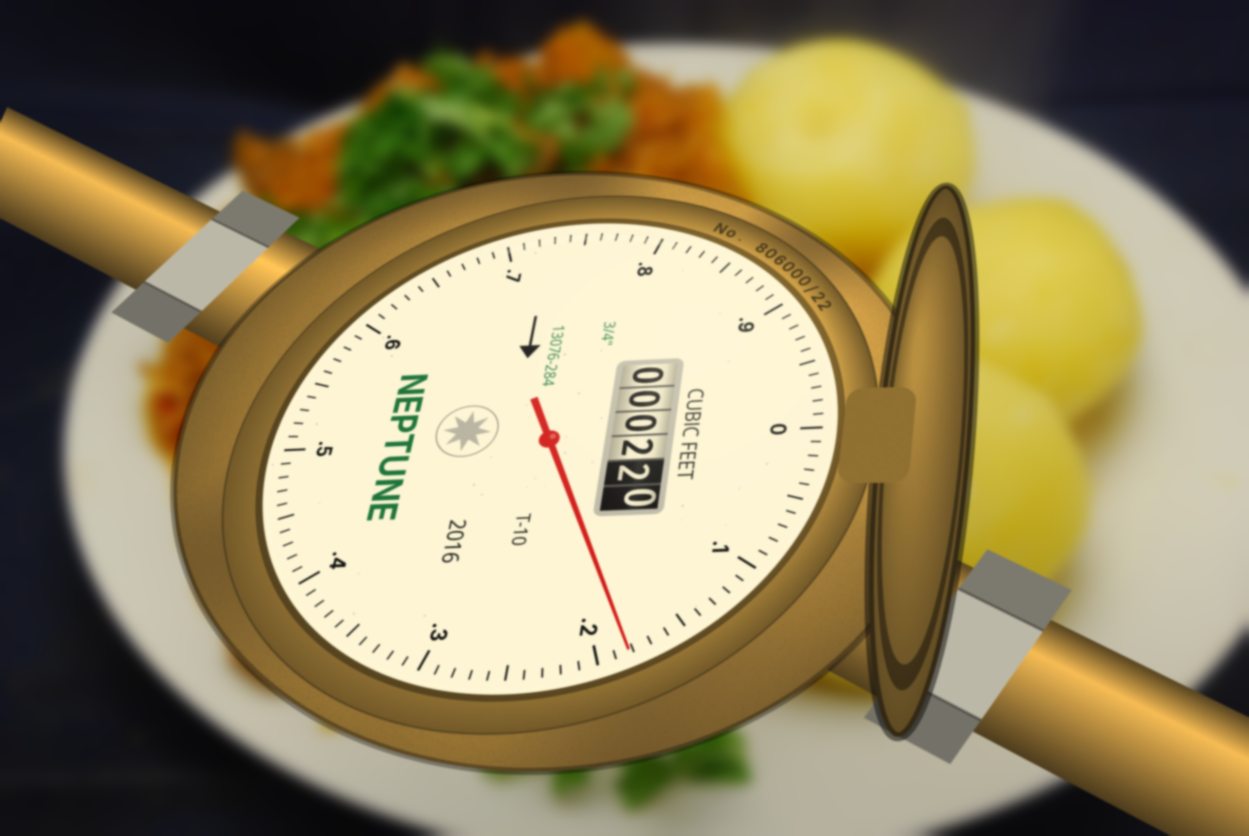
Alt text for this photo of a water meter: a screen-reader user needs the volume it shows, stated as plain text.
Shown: 220.18 ft³
